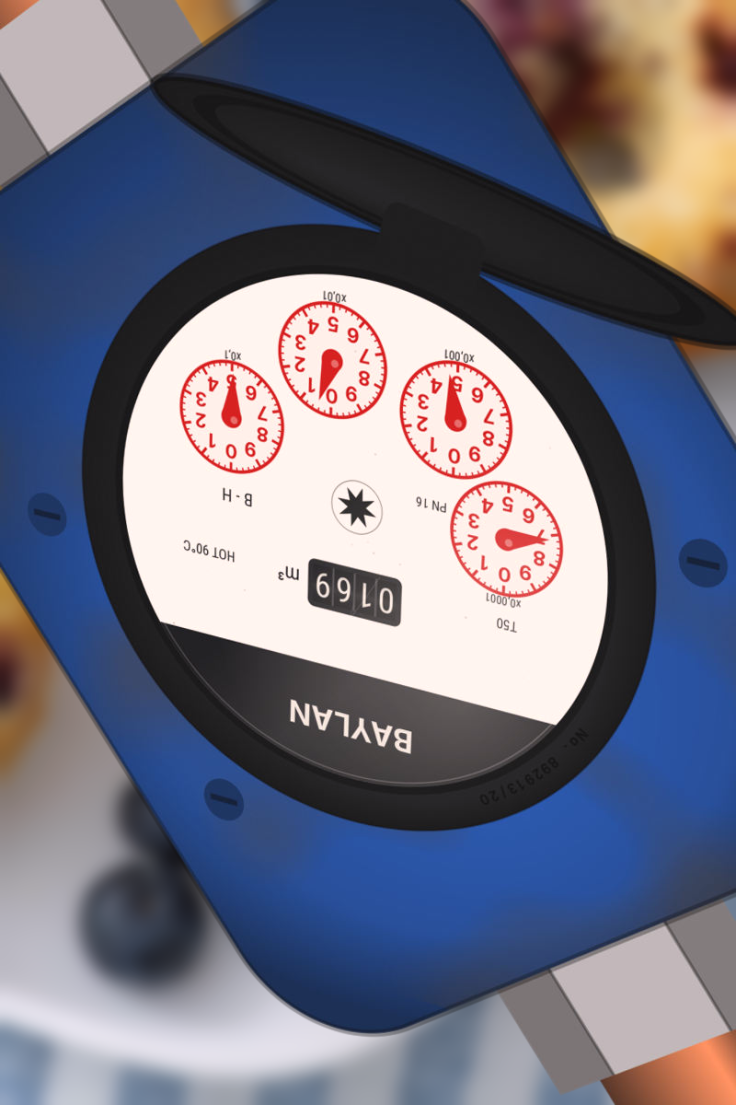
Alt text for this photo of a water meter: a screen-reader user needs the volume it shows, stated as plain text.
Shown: 169.5047 m³
